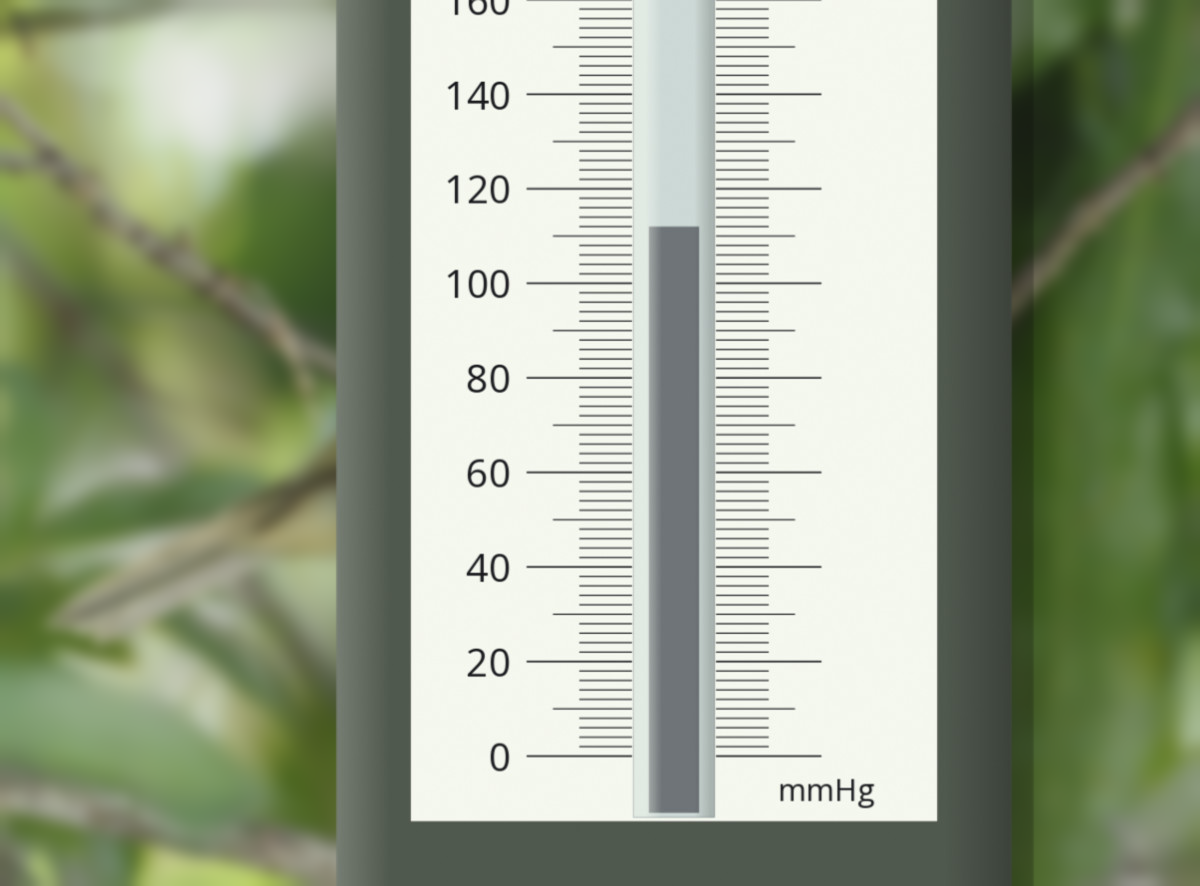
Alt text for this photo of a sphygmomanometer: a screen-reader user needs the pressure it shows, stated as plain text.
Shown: 112 mmHg
